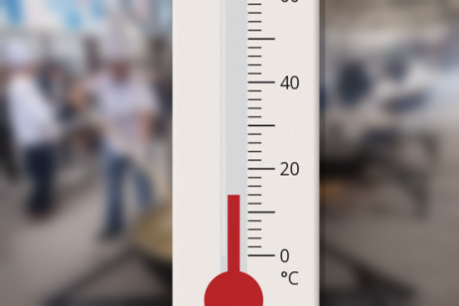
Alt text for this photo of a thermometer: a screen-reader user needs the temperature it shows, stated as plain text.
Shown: 14 °C
